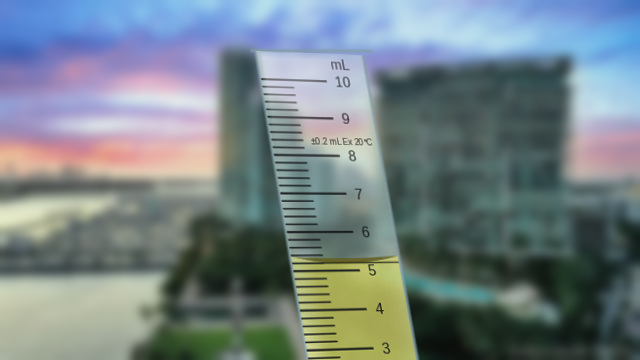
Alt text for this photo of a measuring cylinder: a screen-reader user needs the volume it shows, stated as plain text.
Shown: 5.2 mL
